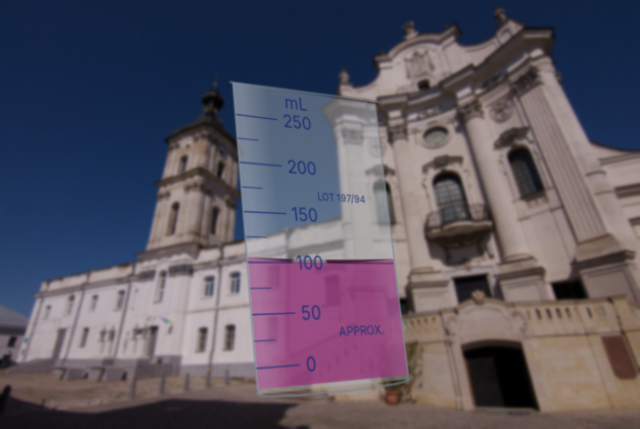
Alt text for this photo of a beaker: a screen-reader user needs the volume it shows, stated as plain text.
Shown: 100 mL
